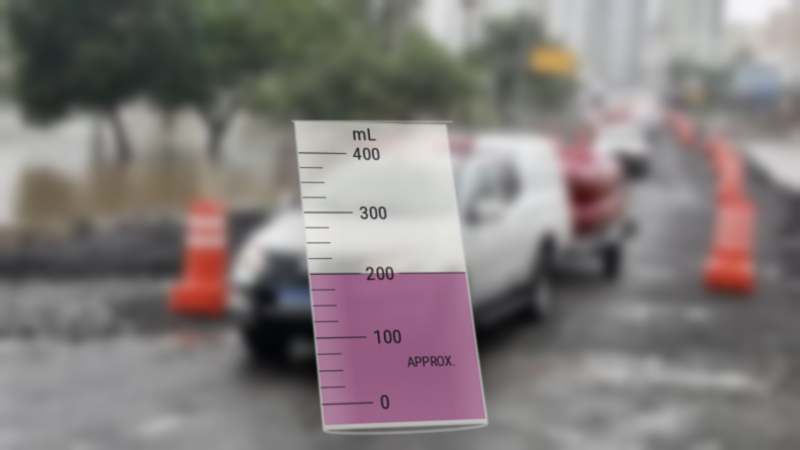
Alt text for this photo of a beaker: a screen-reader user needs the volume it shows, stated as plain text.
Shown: 200 mL
